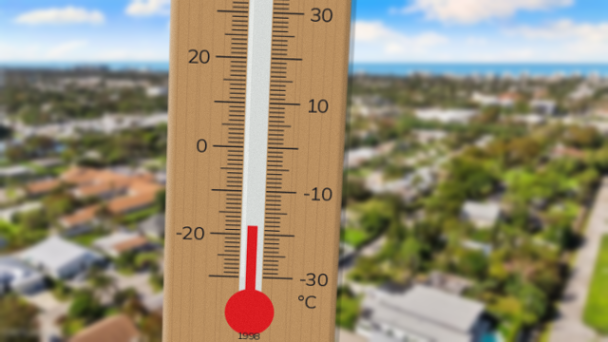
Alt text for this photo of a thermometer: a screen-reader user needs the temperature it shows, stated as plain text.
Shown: -18 °C
